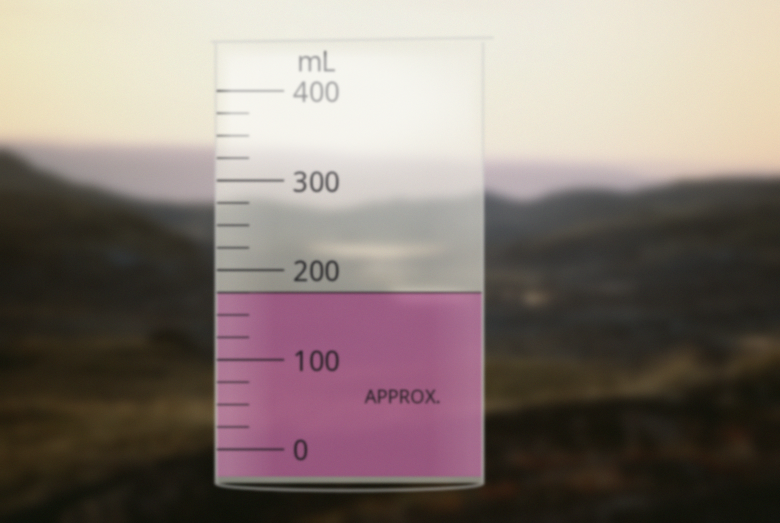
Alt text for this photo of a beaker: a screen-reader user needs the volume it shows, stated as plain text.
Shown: 175 mL
